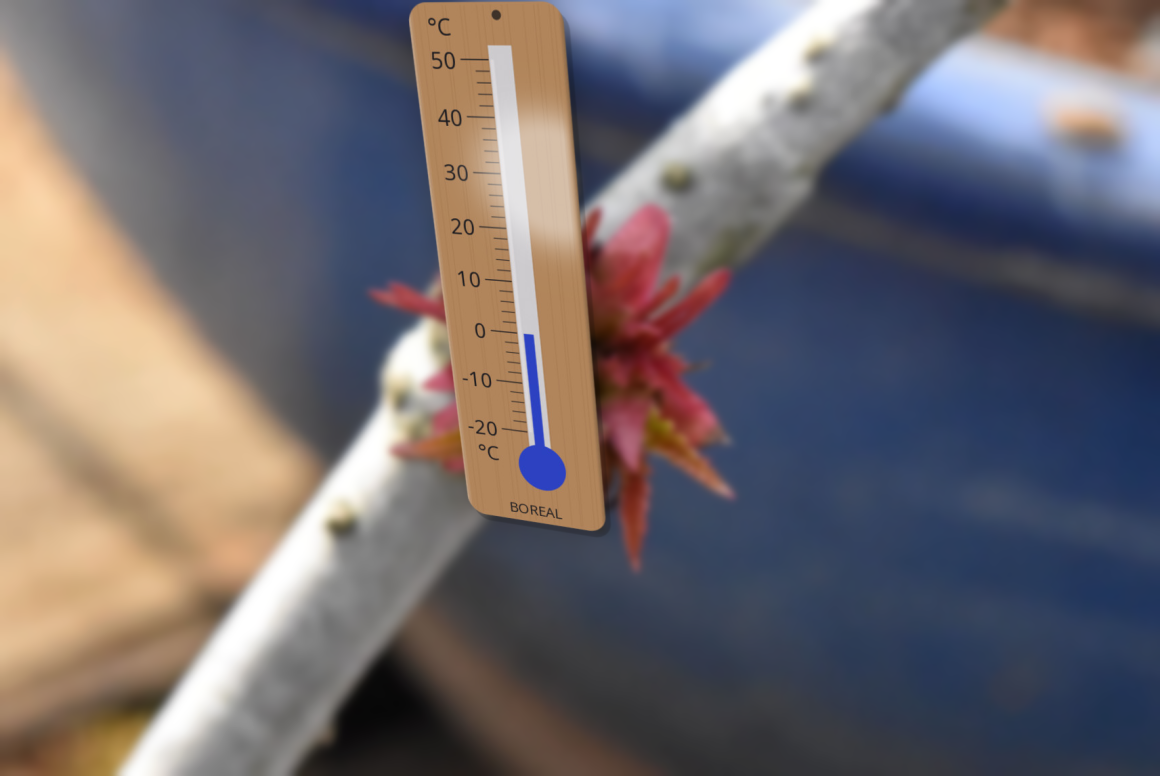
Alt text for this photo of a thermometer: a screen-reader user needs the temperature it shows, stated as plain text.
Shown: 0 °C
